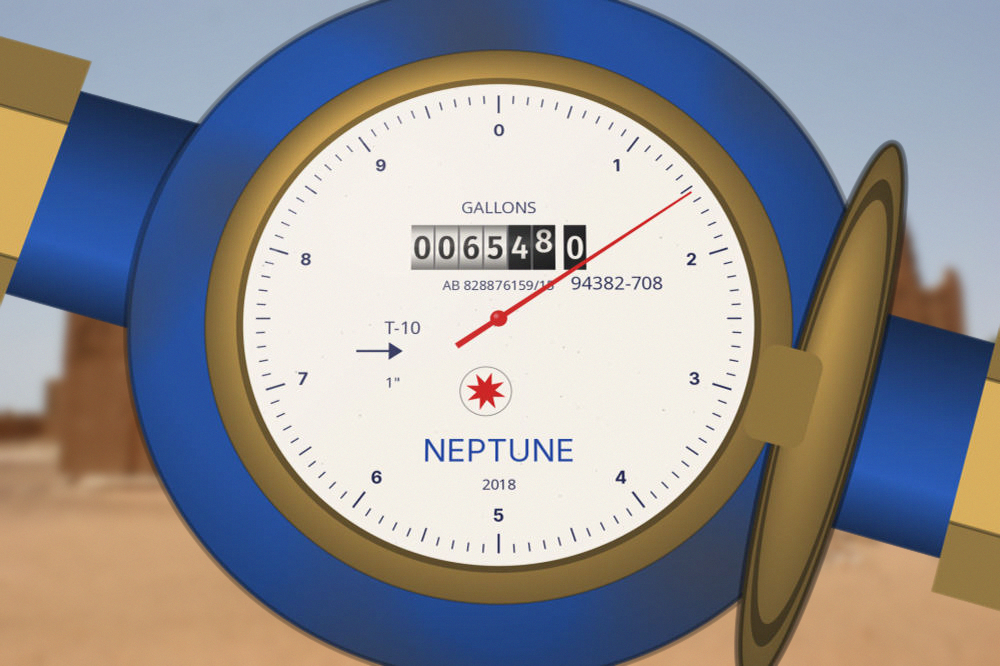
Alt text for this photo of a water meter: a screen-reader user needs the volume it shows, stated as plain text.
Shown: 65481.5 gal
